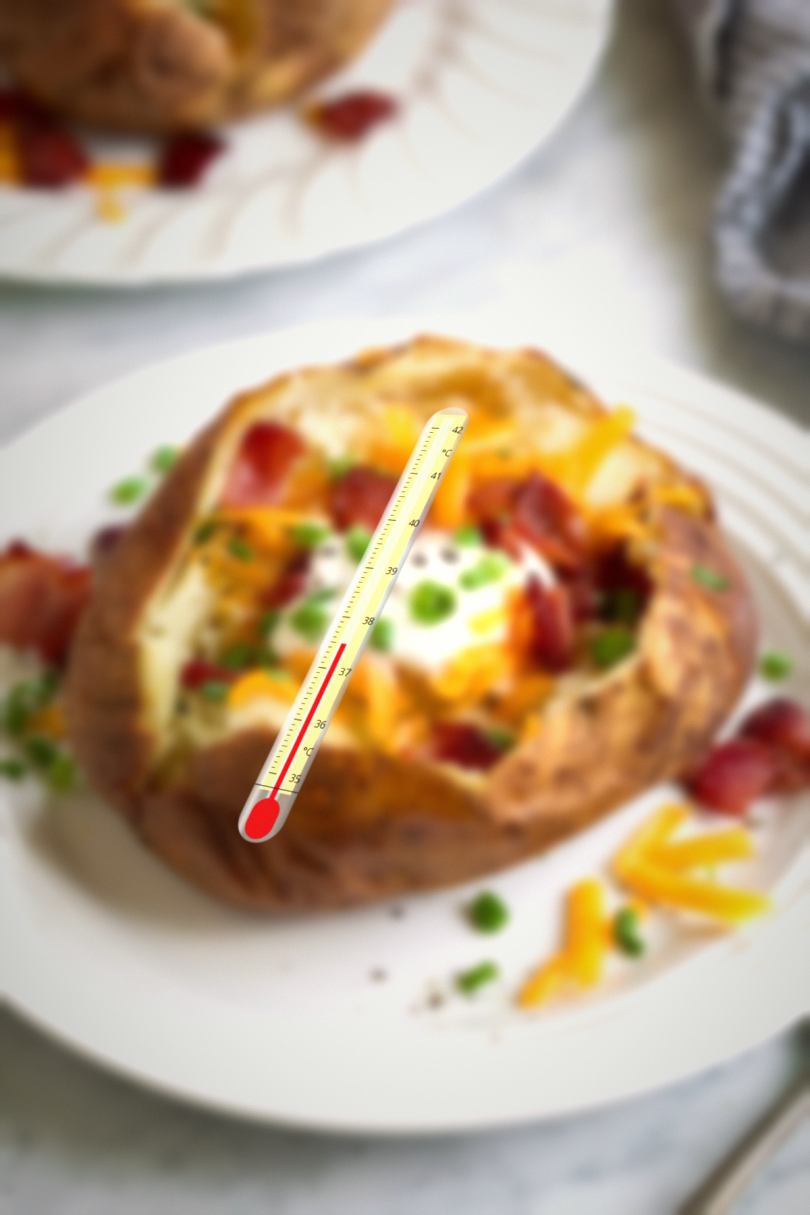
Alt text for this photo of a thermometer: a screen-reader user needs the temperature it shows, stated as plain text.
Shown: 37.5 °C
